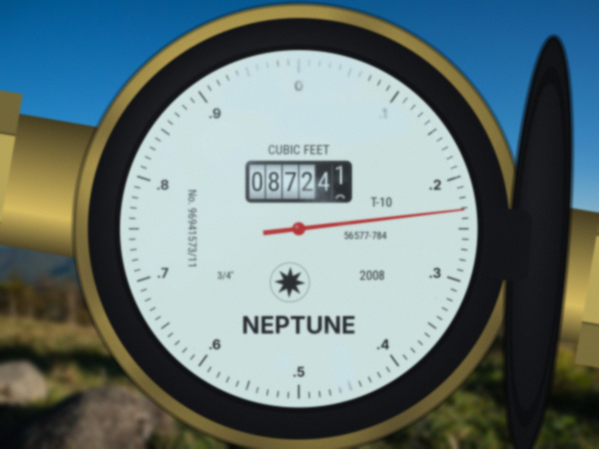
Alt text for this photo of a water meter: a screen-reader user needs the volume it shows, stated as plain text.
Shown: 87241.23 ft³
